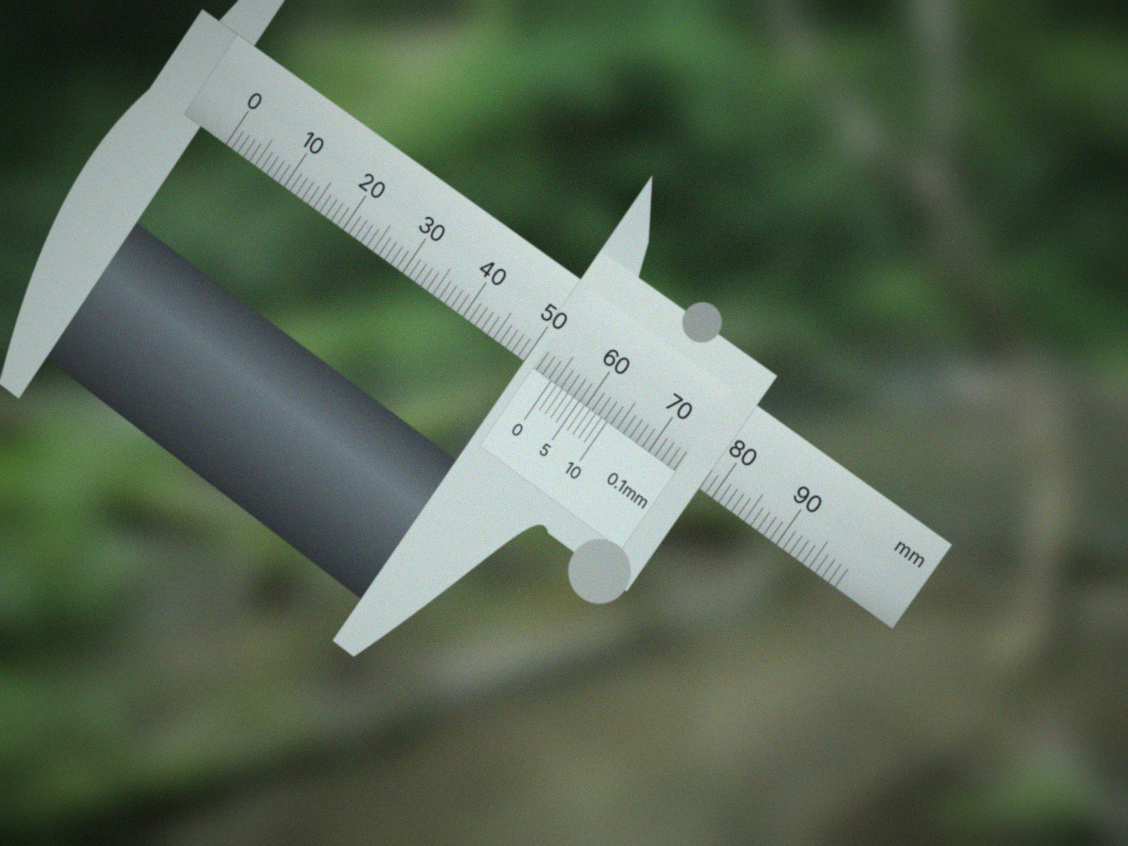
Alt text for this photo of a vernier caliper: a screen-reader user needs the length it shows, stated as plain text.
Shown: 54.4 mm
